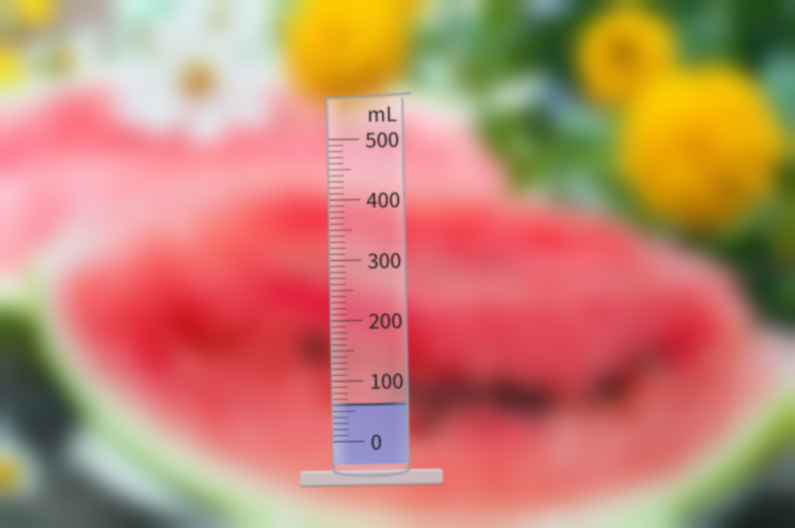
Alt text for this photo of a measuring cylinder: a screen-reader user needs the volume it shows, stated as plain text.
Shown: 60 mL
